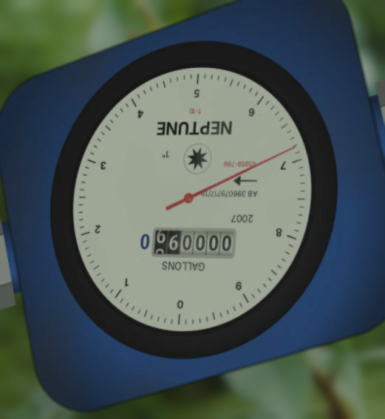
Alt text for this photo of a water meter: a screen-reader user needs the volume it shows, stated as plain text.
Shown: 986.8 gal
